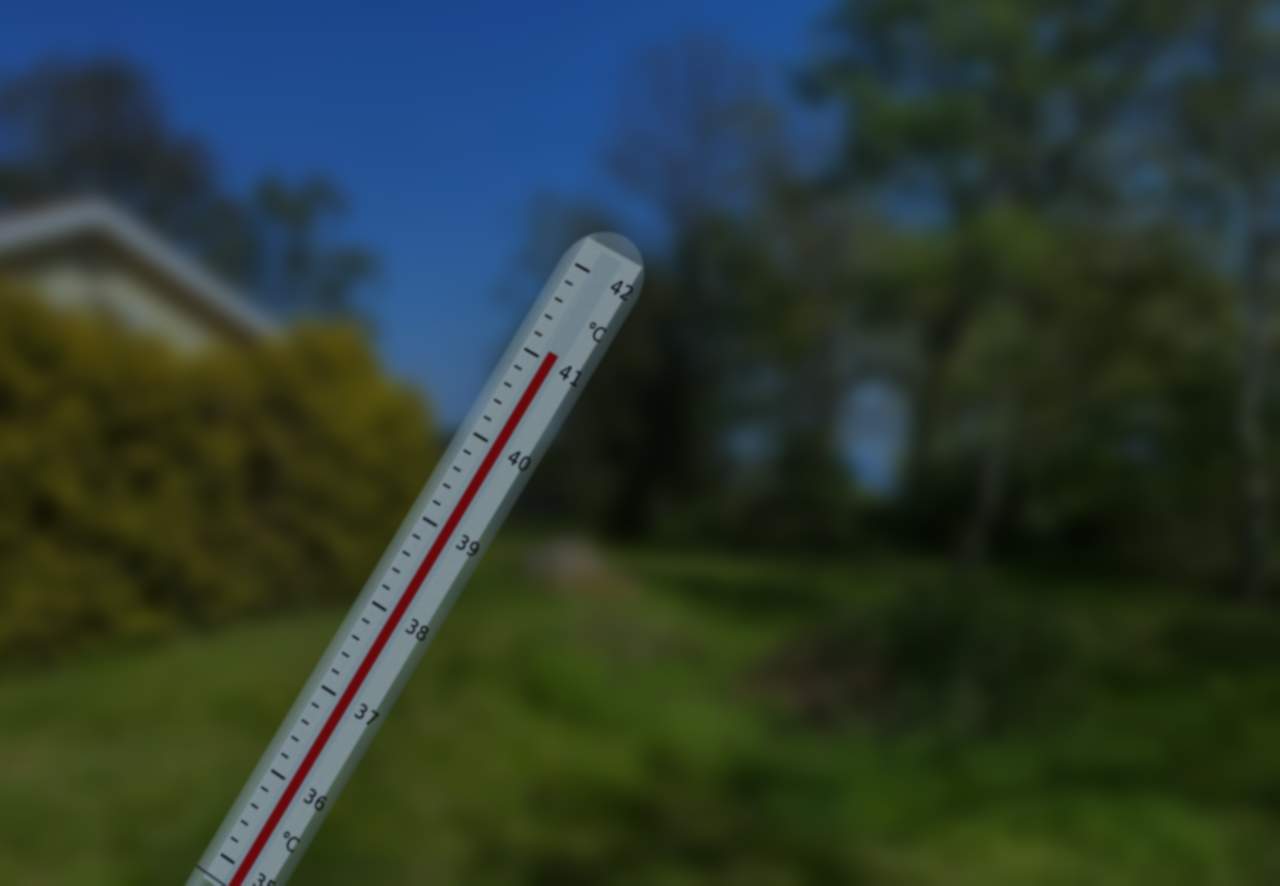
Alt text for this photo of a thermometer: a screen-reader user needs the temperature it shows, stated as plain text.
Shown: 41.1 °C
